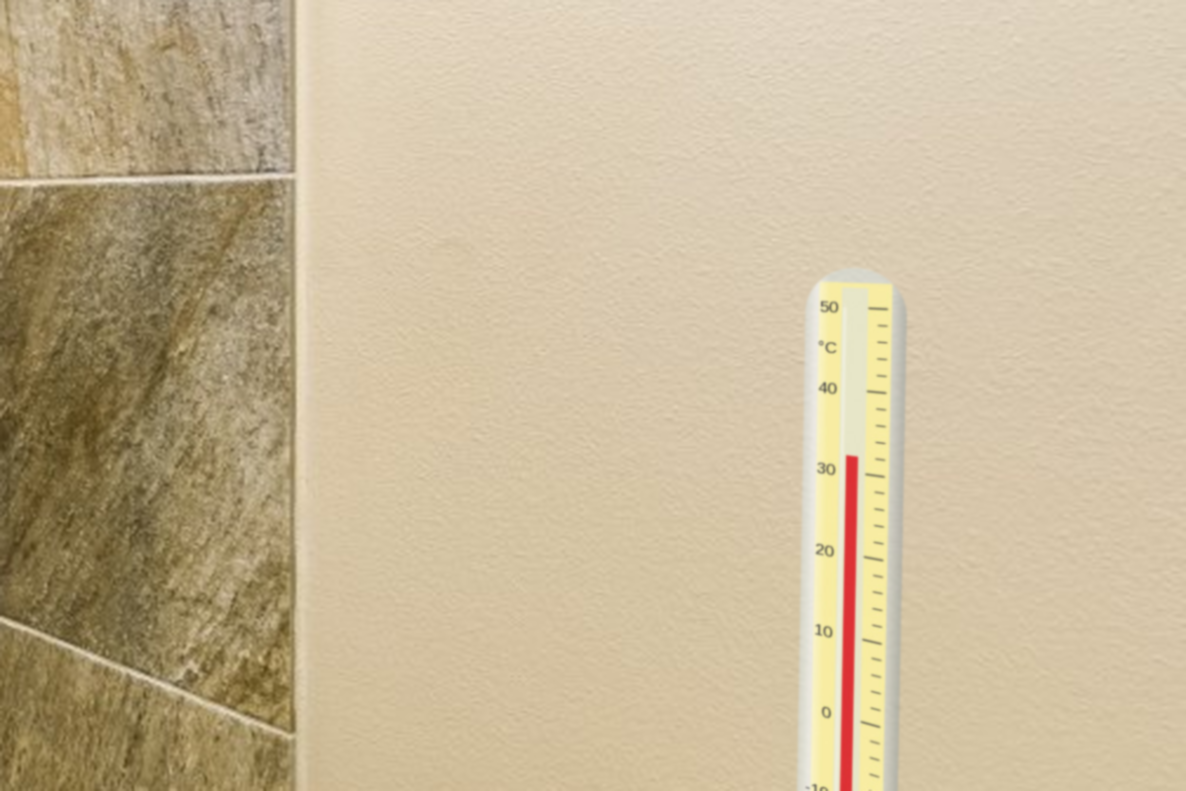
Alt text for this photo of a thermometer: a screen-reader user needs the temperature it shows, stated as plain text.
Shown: 32 °C
